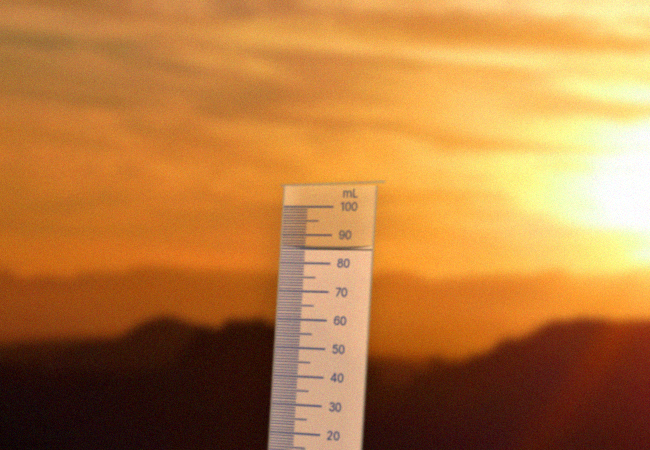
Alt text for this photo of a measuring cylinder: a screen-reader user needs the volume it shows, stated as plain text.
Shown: 85 mL
